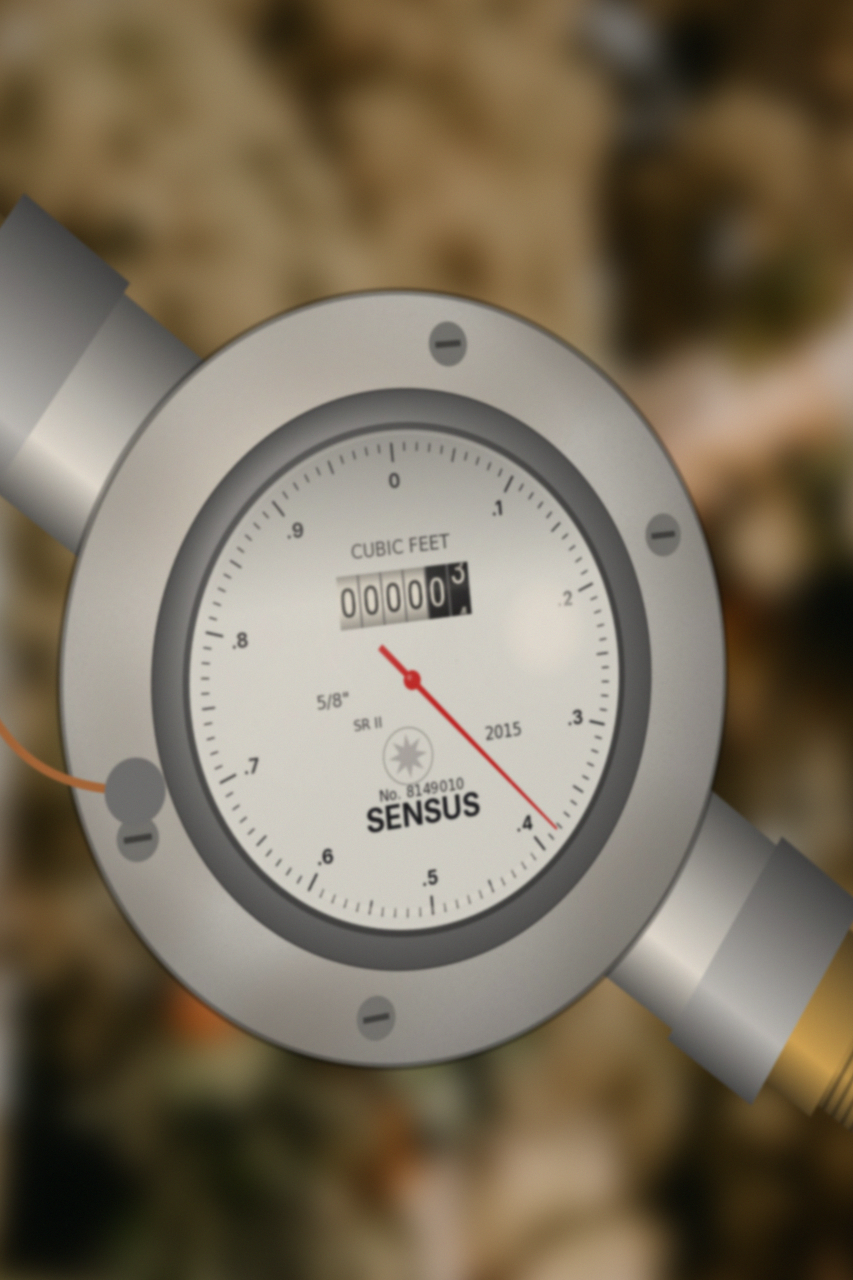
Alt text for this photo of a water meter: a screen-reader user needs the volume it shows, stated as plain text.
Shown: 3.38 ft³
